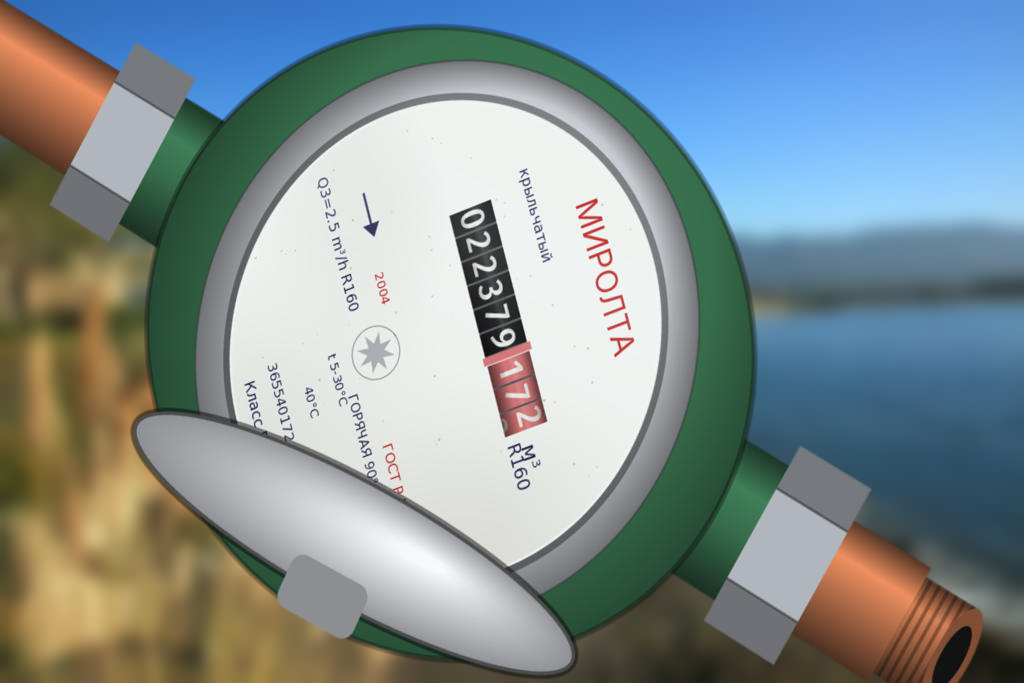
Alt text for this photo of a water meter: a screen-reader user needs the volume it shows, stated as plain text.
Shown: 22379.172 m³
